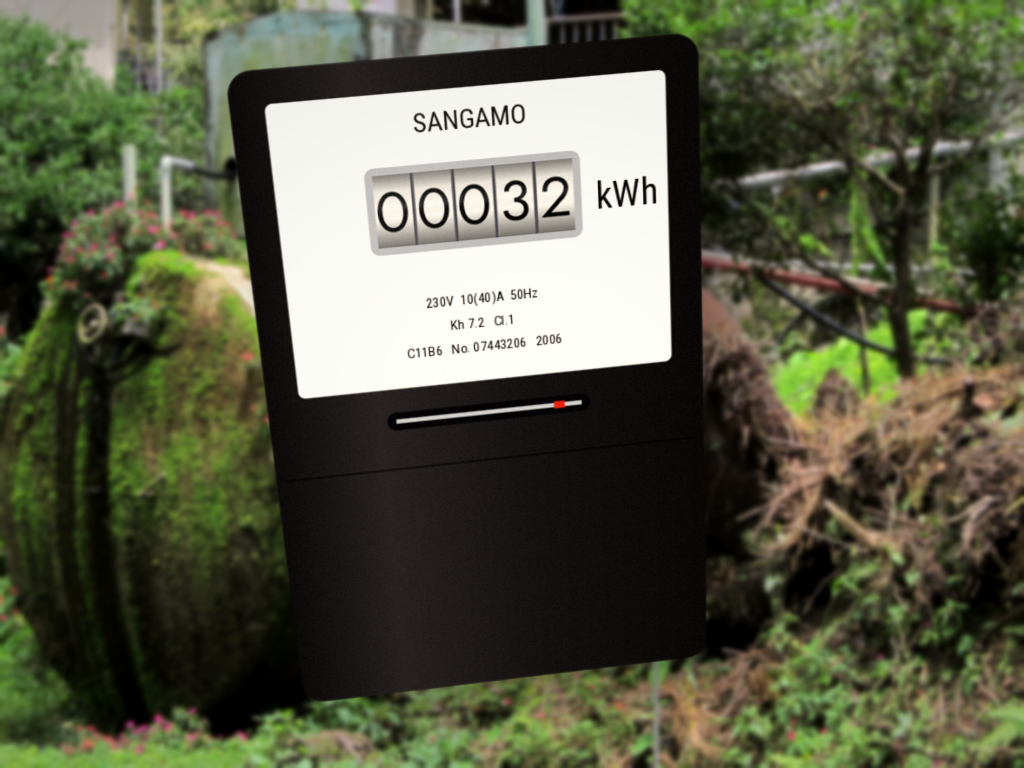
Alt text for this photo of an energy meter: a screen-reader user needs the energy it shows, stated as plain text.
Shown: 32 kWh
